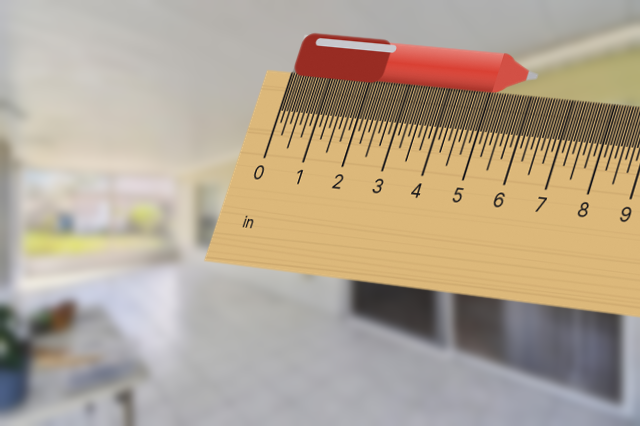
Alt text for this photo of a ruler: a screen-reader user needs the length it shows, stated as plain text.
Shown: 6 in
